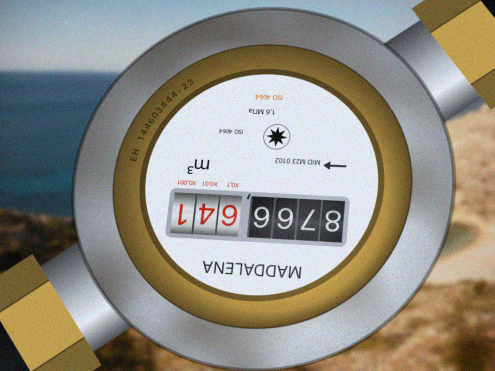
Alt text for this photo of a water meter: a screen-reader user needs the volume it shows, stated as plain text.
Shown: 8766.641 m³
